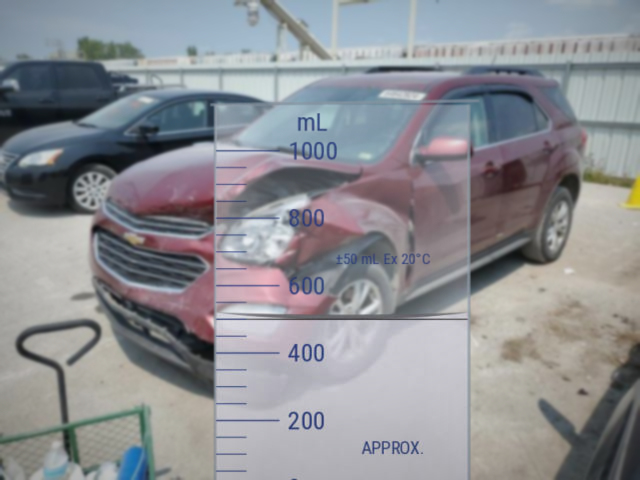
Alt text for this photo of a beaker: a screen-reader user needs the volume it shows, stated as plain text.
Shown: 500 mL
